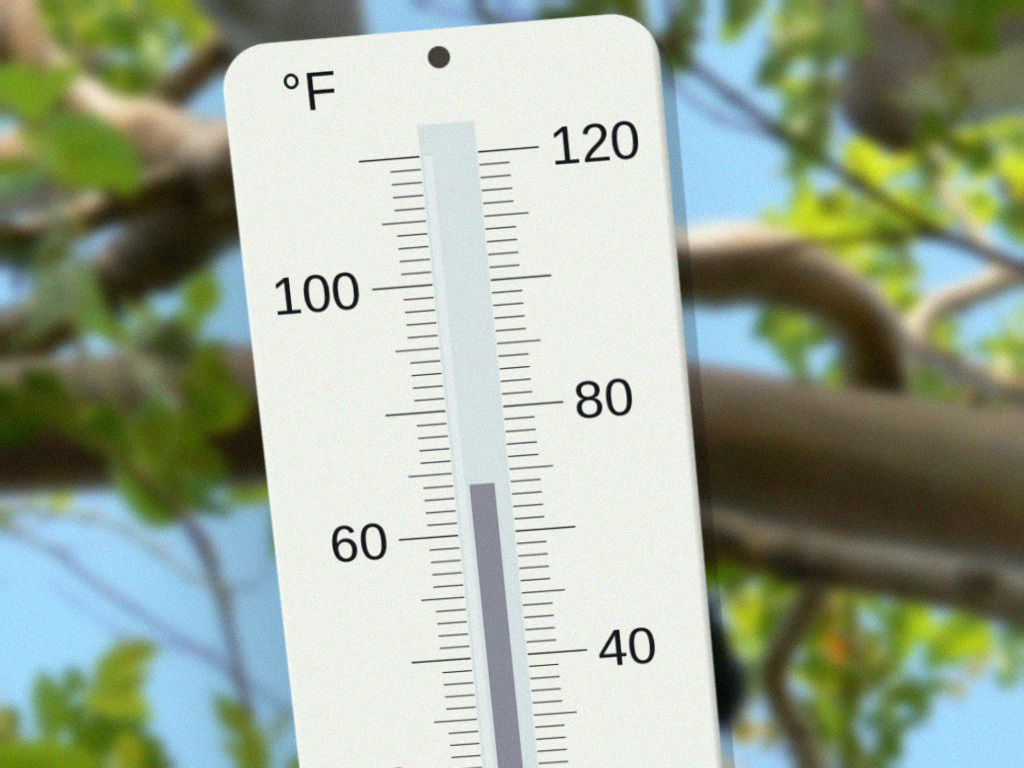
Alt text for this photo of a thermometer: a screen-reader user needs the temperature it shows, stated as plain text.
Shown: 68 °F
